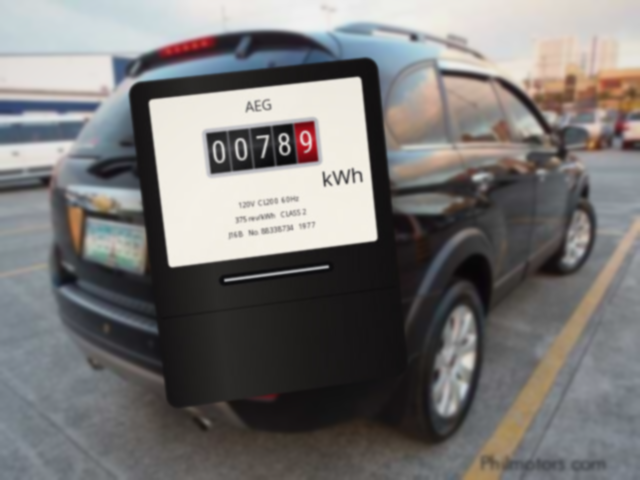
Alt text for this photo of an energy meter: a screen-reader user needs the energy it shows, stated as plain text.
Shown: 78.9 kWh
